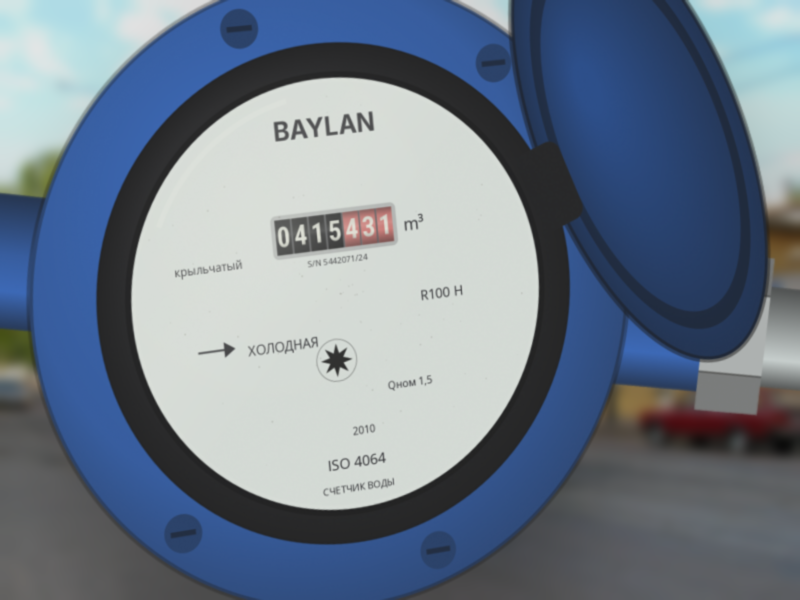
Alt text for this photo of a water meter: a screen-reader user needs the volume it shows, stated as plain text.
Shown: 415.431 m³
